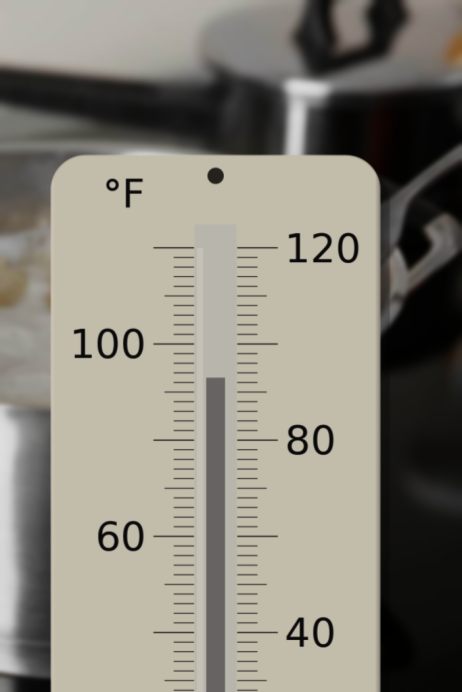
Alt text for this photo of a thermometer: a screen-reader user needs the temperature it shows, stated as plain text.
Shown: 93 °F
